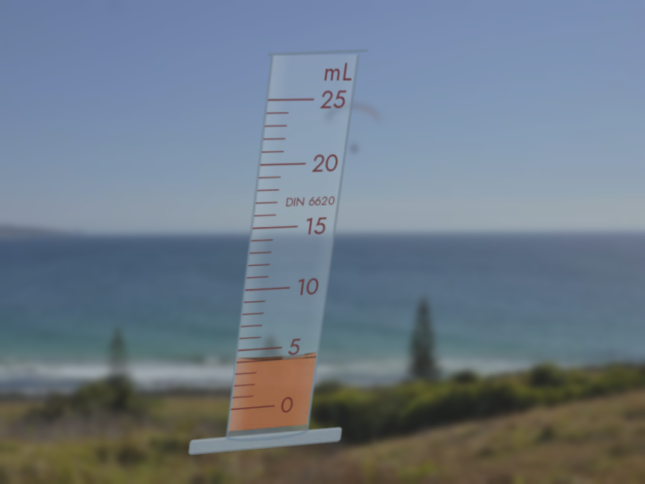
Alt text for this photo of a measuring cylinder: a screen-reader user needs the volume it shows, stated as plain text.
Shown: 4 mL
